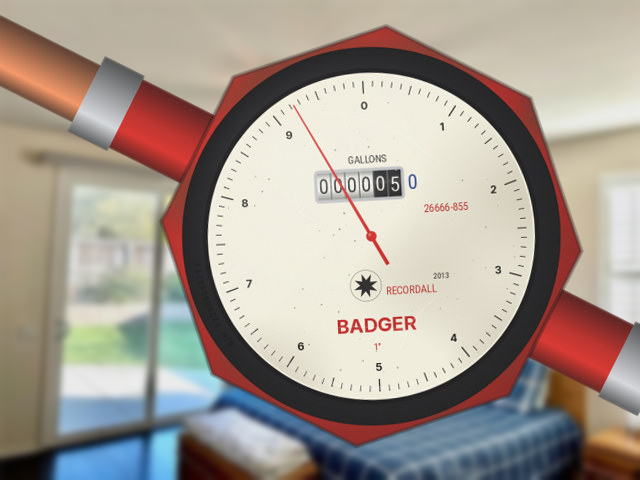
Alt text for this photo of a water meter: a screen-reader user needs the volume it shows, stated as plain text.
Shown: 49.2 gal
